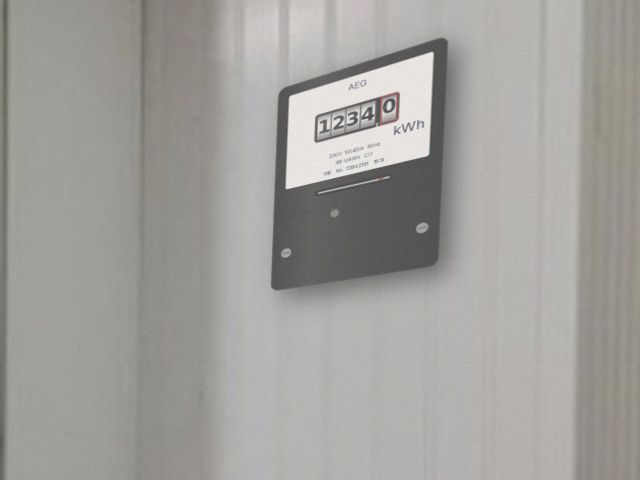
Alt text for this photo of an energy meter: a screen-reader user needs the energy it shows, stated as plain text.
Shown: 1234.0 kWh
